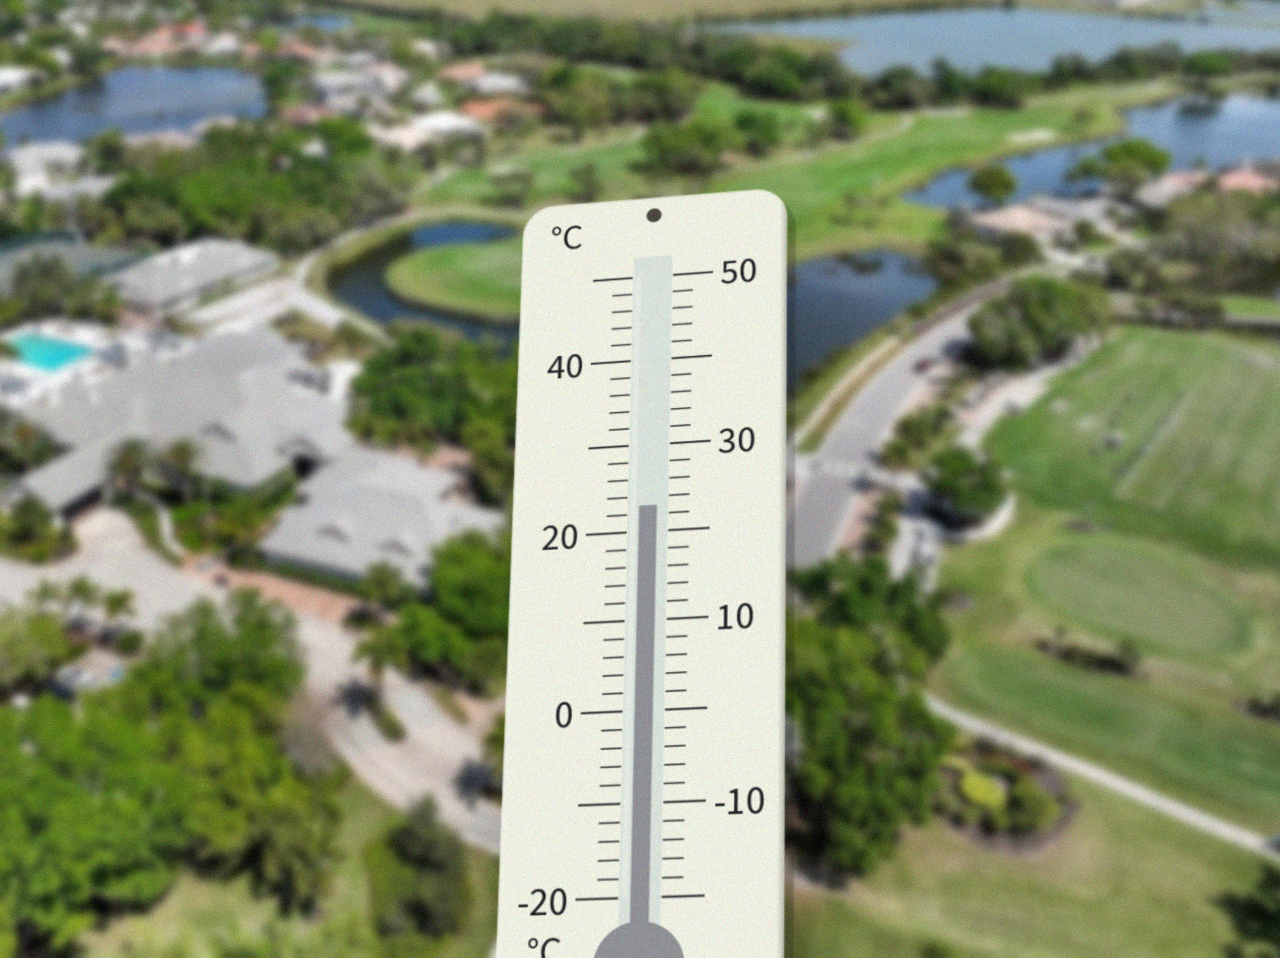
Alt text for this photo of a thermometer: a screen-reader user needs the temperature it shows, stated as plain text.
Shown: 23 °C
